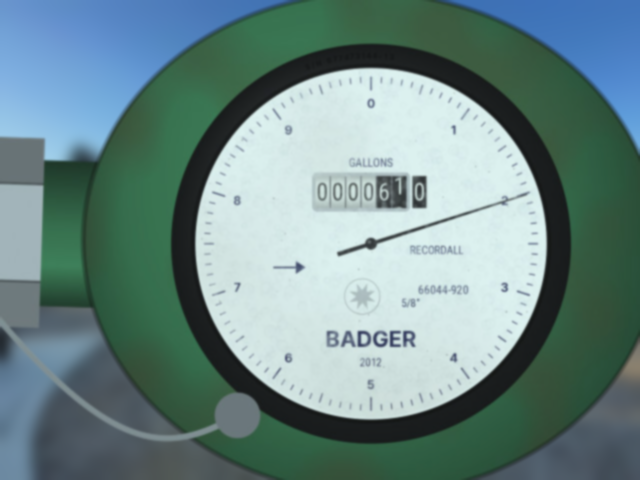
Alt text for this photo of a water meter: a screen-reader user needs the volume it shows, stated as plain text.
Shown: 612.0 gal
